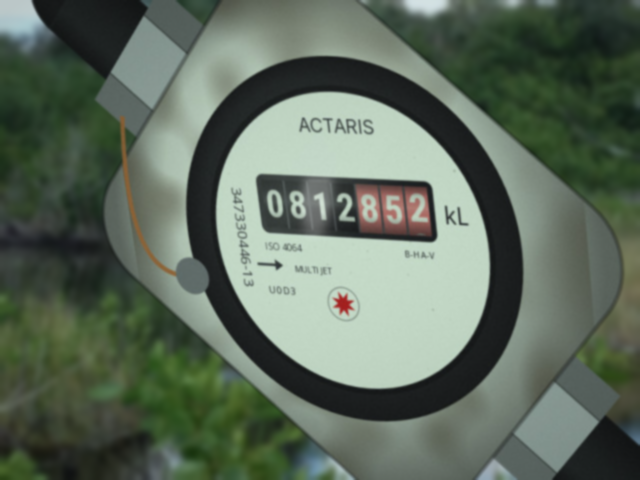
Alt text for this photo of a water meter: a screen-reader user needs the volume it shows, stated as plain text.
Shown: 812.852 kL
